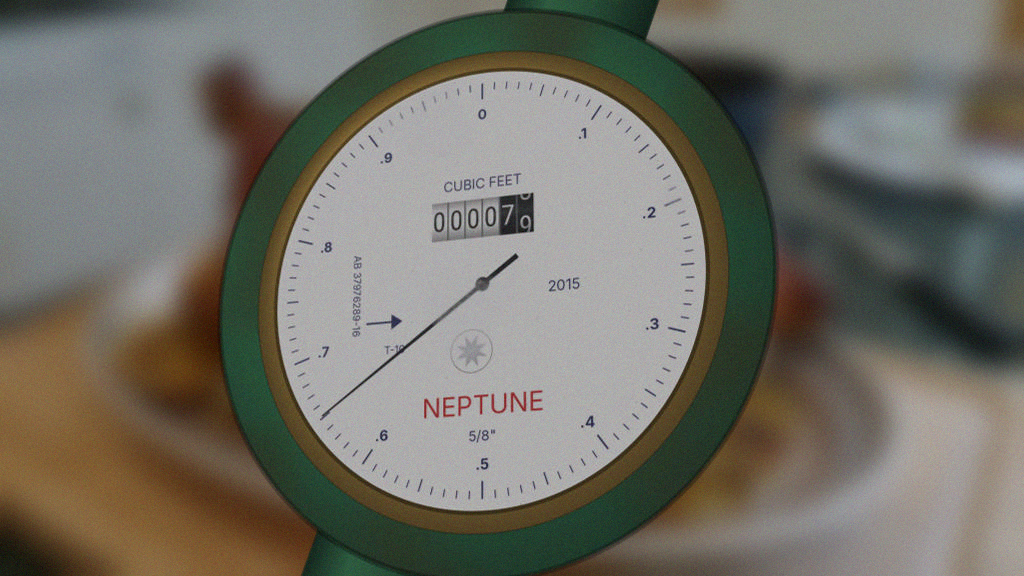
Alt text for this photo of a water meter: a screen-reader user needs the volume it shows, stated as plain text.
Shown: 78.65 ft³
